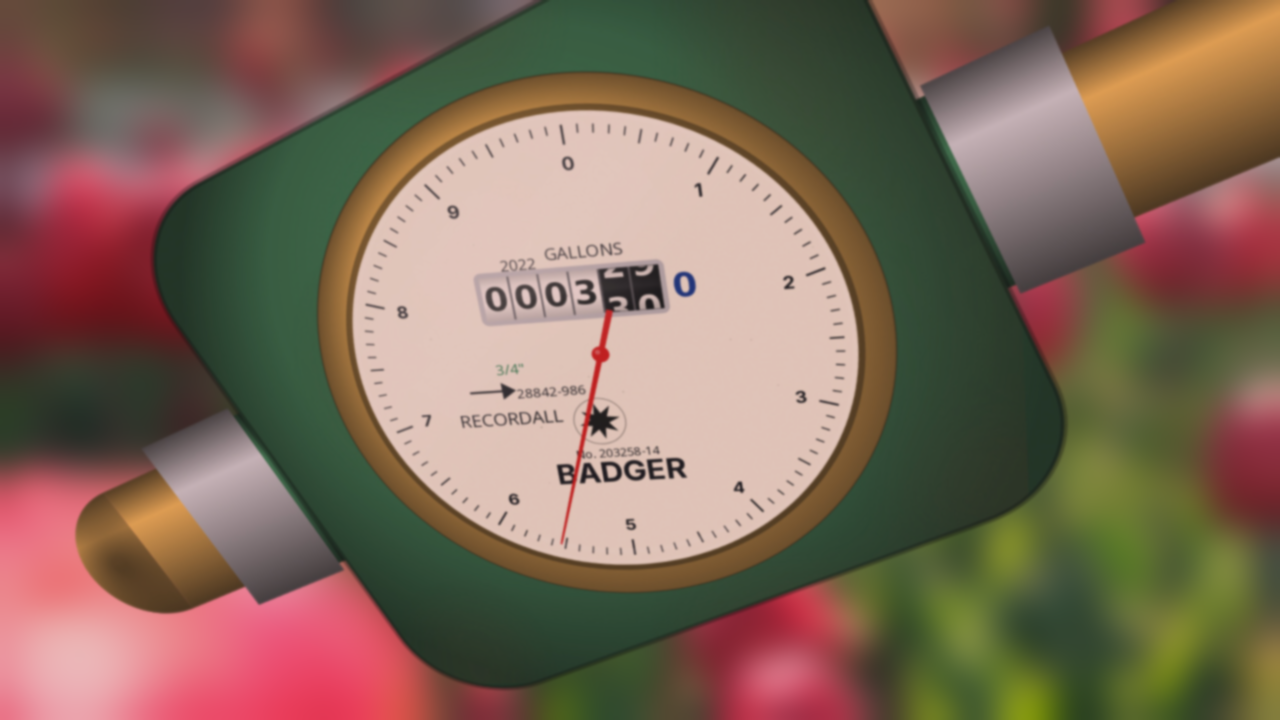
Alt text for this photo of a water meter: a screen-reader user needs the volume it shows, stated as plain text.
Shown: 3295.5 gal
